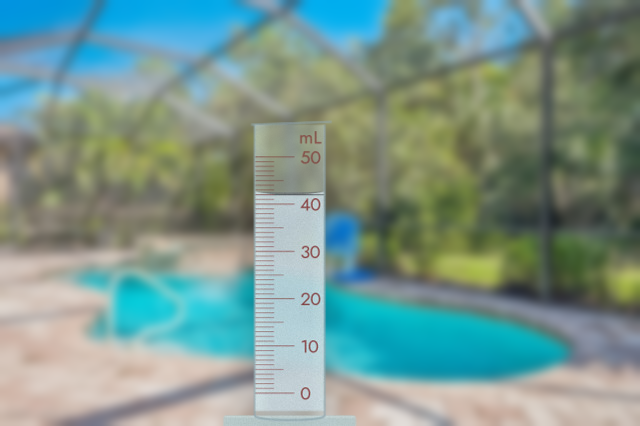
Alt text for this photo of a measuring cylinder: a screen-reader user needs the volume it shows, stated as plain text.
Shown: 42 mL
